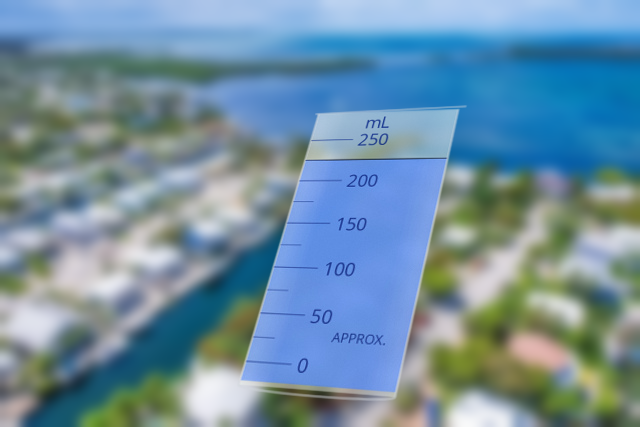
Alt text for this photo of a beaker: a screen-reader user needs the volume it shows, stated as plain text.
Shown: 225 mL
